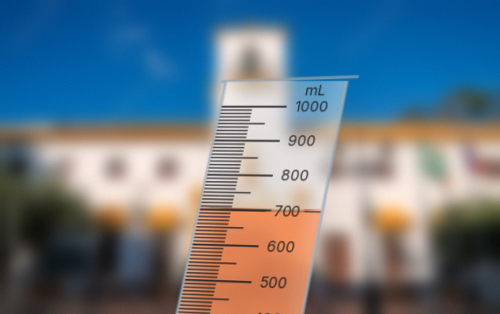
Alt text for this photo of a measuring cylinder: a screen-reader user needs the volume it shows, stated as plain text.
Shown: 700 mL
